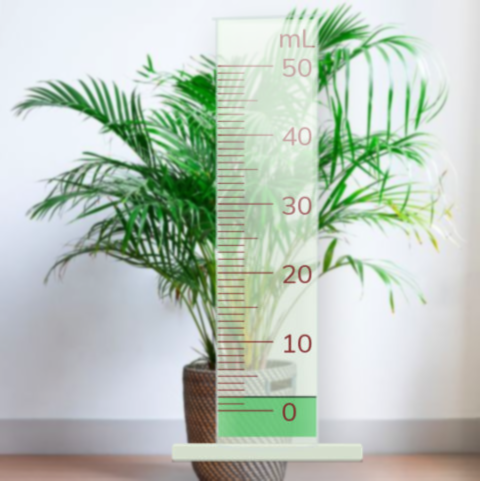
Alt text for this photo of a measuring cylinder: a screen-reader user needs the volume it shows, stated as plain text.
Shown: 2 mL
